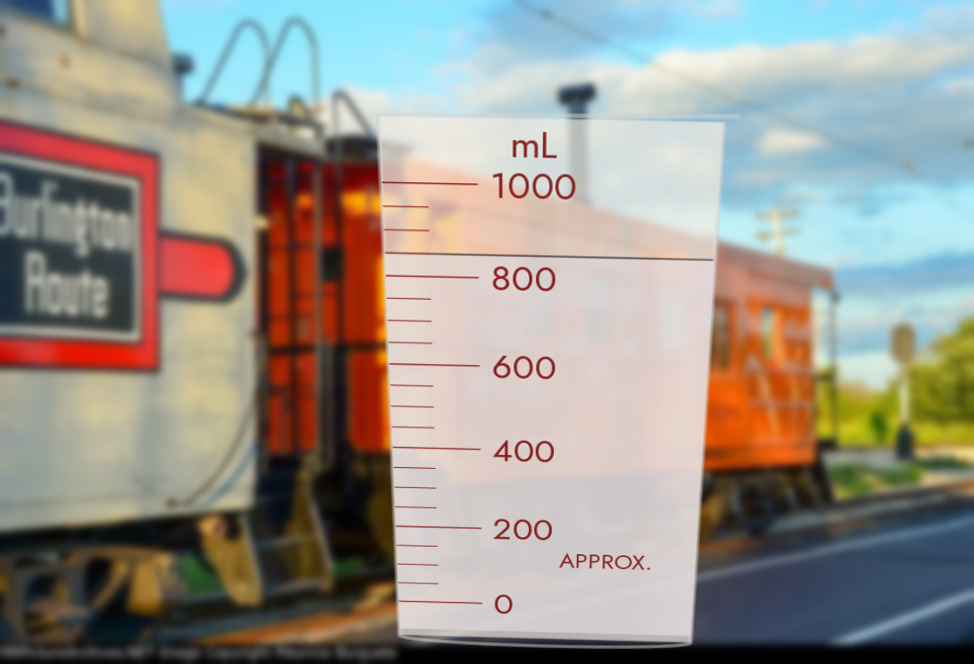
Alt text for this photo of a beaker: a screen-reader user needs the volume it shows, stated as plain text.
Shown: 850 mL
